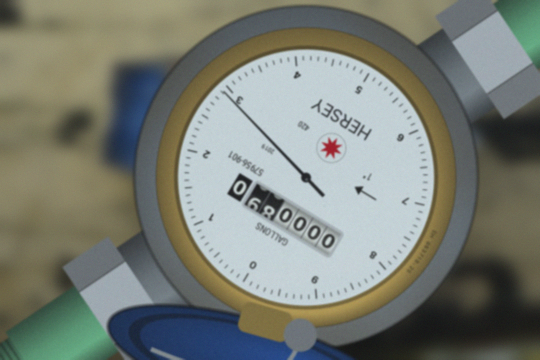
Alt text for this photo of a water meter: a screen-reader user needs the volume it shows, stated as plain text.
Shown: 892.9 gal
